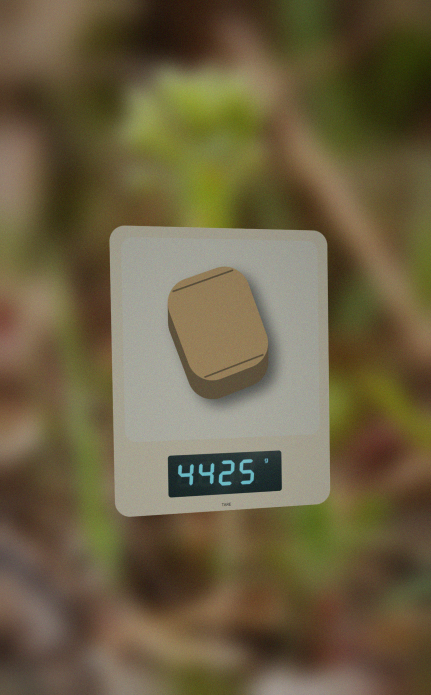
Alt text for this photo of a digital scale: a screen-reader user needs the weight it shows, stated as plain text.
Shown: 4425 g
